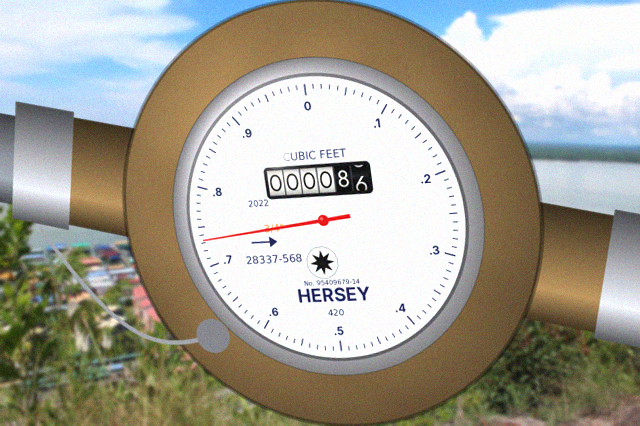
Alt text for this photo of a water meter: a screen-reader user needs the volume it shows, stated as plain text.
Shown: 85.73 ft³
